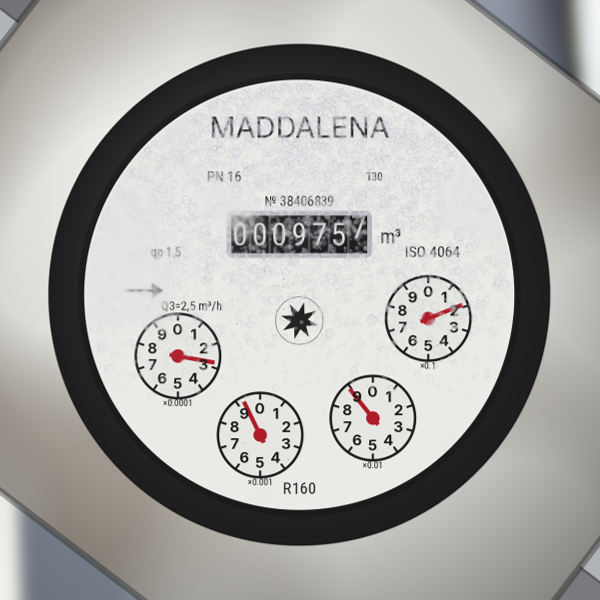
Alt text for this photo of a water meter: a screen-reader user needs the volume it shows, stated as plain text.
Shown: 9757.1892 m³
